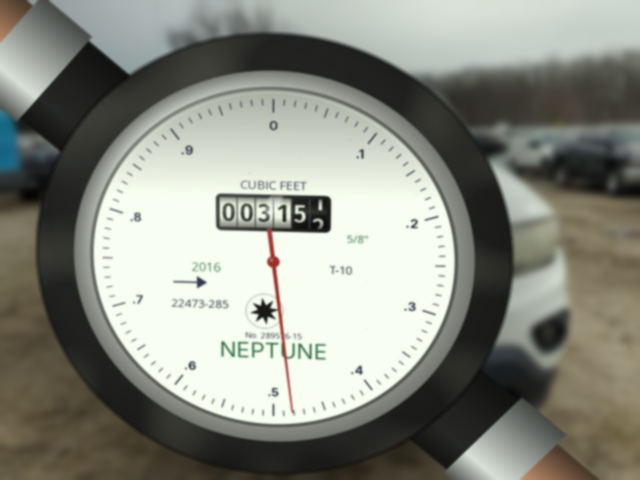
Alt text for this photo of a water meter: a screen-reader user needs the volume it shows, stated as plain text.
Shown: 3151.48 ft³
